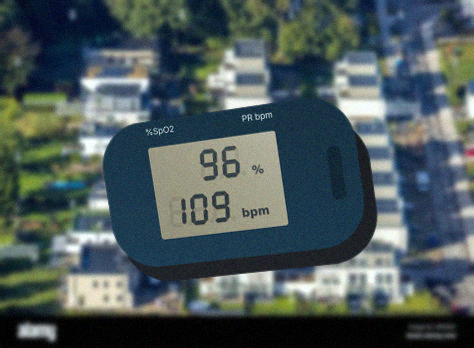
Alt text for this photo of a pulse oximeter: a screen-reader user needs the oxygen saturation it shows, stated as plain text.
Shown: 96 %
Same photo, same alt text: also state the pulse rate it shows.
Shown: 109 bpm
